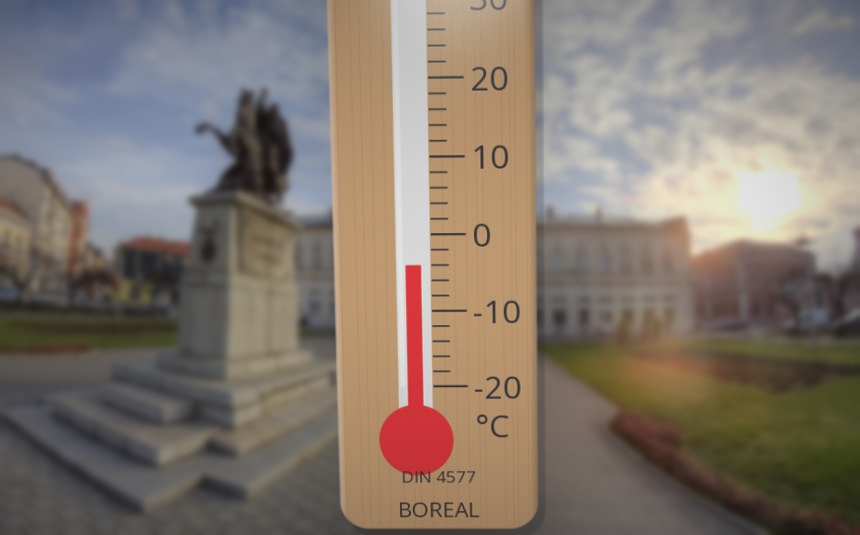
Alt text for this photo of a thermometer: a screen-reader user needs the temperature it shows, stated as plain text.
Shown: -4 °C
